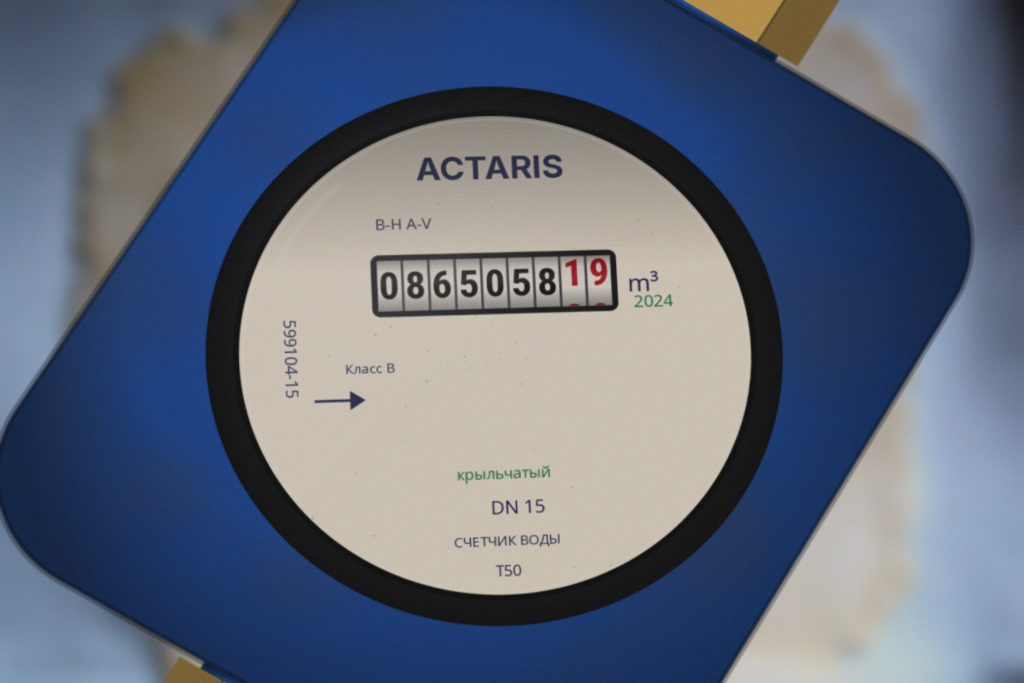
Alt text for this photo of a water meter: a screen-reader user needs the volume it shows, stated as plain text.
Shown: 865058.19 m³
